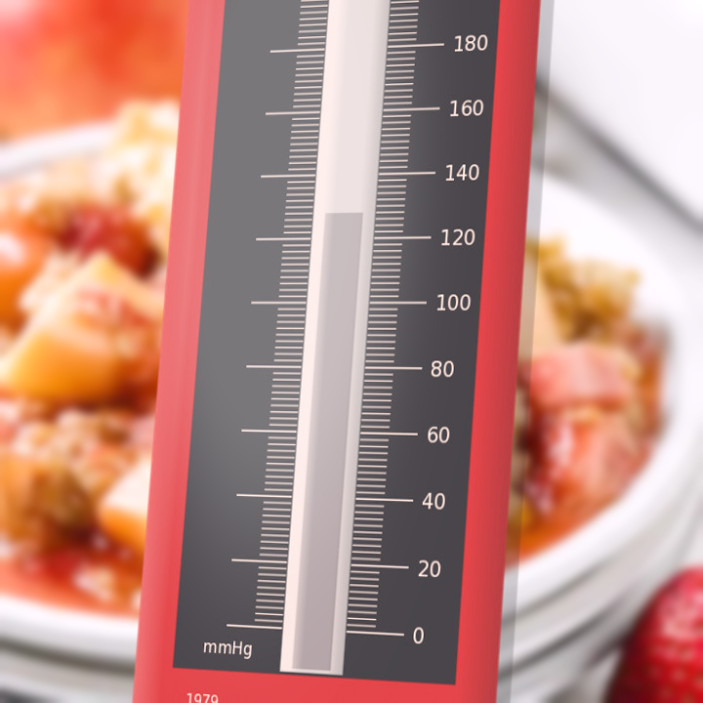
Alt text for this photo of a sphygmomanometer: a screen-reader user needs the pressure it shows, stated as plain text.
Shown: 128 mmHg
